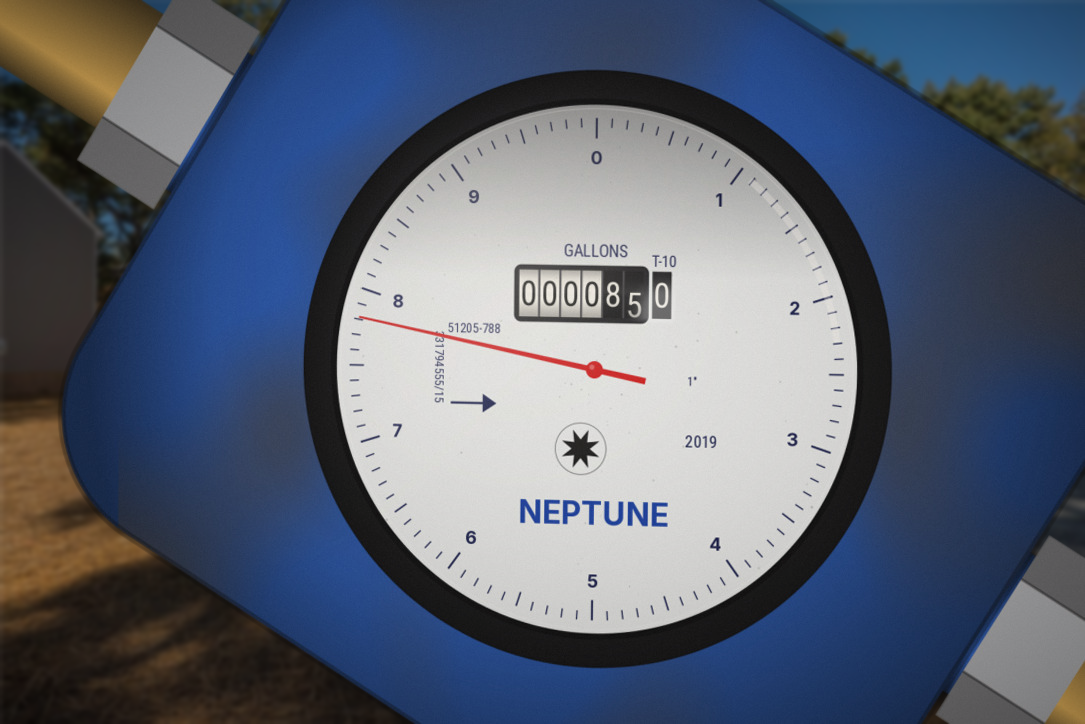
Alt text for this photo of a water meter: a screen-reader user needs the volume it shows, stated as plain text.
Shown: 847.8 gal
